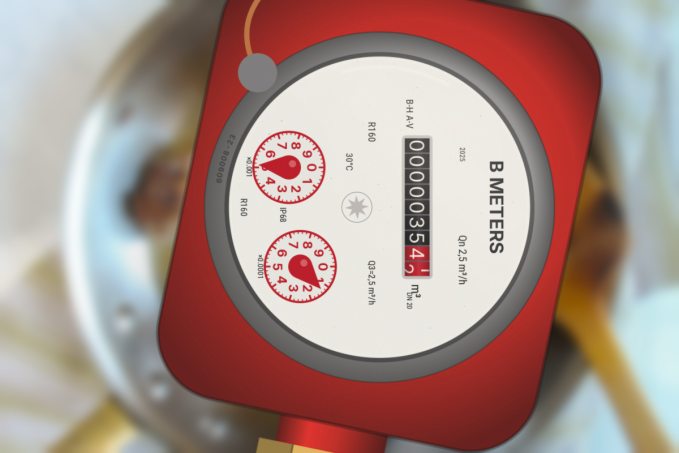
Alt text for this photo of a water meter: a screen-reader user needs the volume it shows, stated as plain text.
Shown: 35.4151 m³
